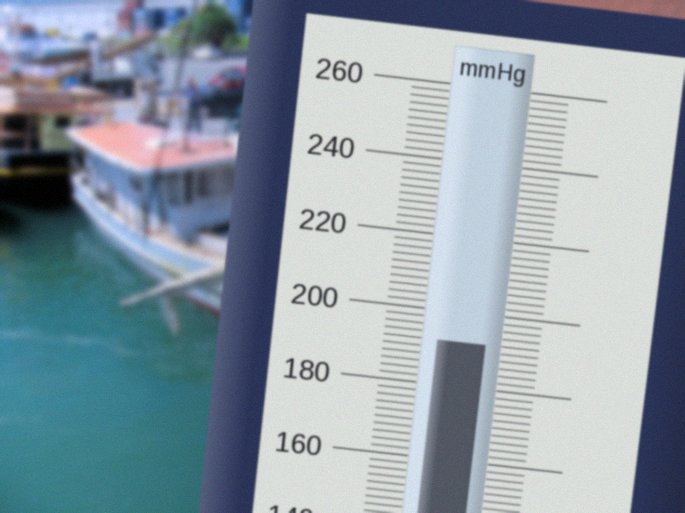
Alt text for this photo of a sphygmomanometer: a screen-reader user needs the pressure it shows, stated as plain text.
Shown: 192 mmHg
